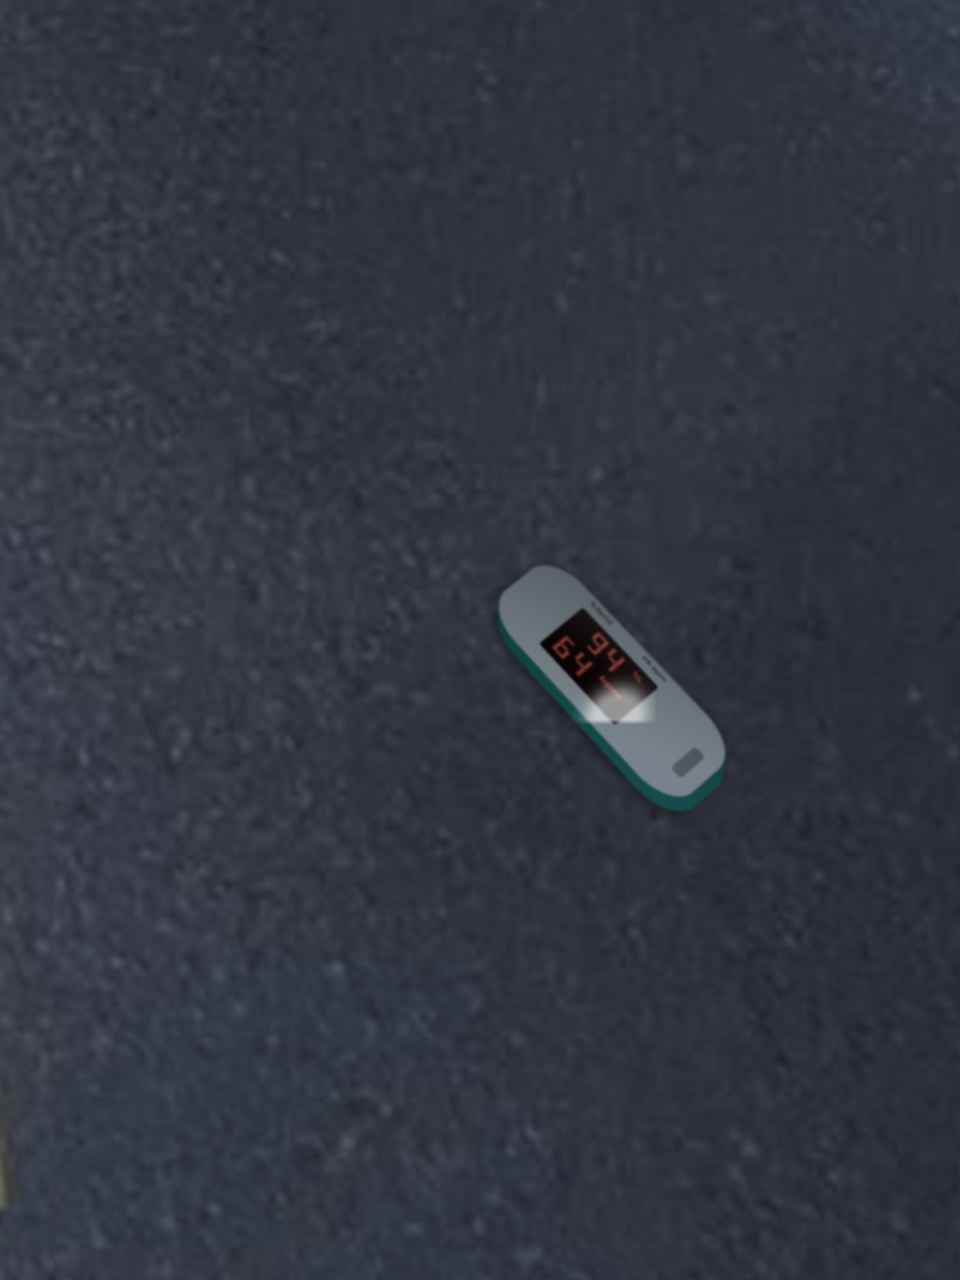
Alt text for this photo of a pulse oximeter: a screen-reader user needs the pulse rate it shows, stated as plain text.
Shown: 64 bpm
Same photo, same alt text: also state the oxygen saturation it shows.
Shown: 94 %
